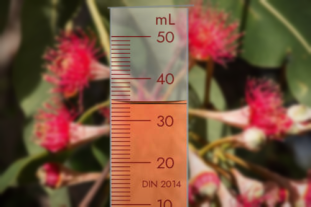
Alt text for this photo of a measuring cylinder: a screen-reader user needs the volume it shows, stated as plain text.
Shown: 34 mL
